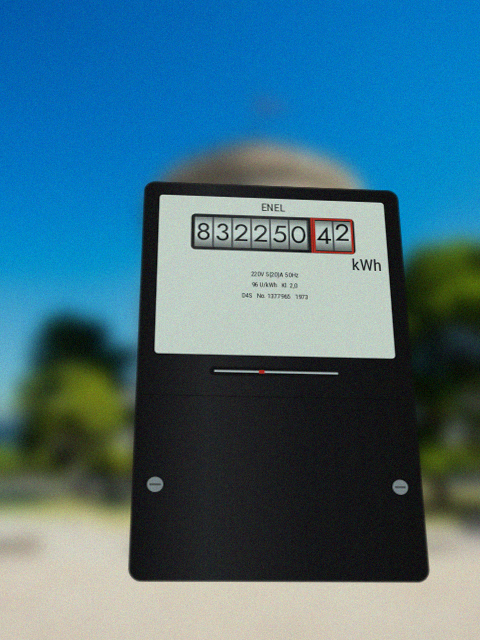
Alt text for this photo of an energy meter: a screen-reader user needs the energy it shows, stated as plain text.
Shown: 832250.42 kWh
